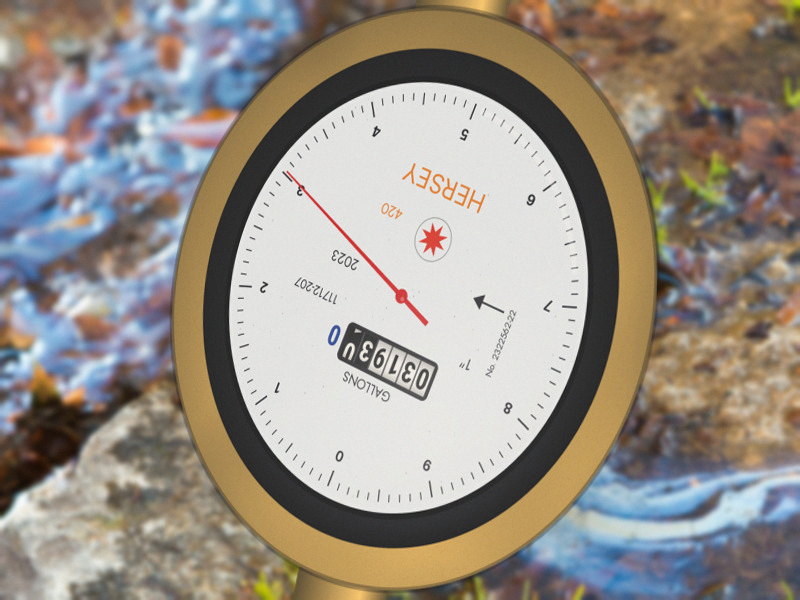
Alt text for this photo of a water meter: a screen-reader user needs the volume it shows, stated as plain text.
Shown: 319303.0 gal
